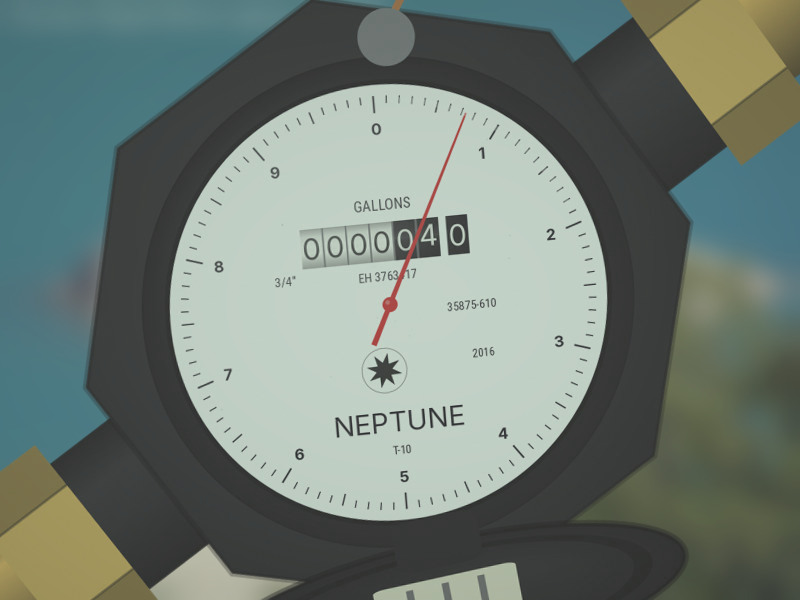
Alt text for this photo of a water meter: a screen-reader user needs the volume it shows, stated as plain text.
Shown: 40.7 gal
